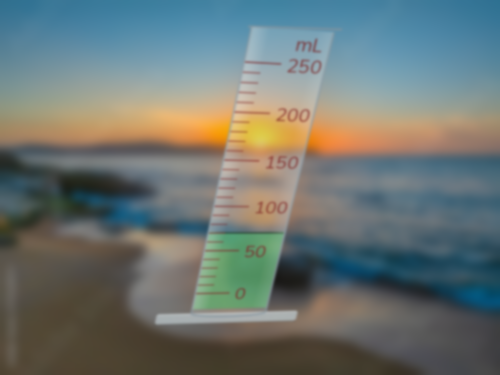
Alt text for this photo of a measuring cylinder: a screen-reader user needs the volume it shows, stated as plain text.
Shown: 70 mL
